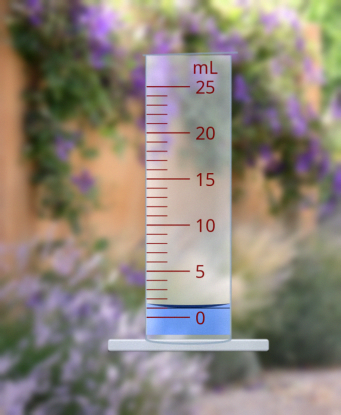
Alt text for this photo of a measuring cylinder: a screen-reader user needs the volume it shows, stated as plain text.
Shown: 1 mL
